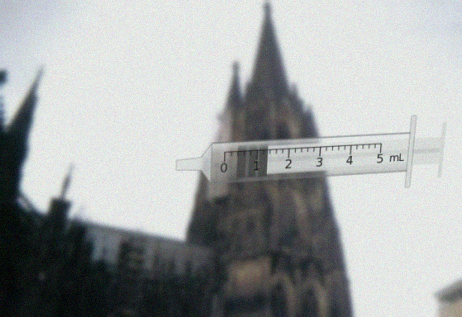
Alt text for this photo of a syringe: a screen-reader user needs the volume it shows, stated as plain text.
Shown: 0.4 mL
